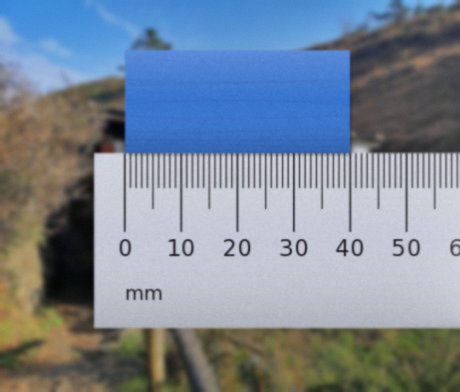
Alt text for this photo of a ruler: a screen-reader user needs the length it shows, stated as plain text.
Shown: 40 mm
